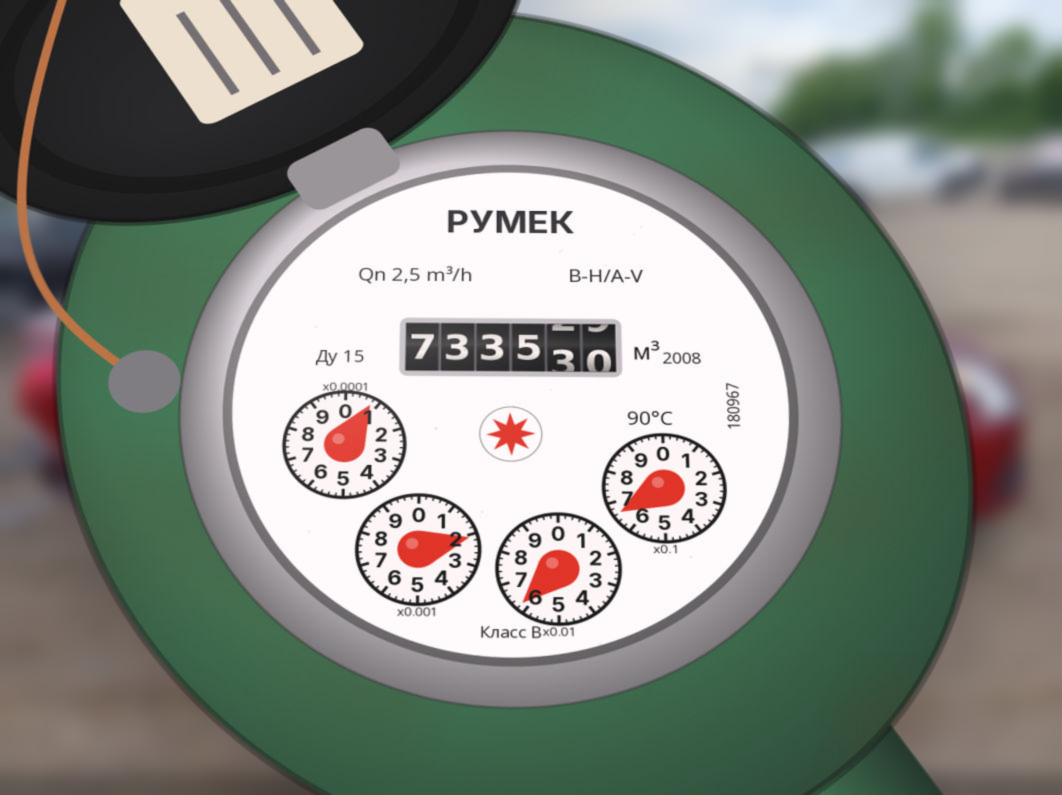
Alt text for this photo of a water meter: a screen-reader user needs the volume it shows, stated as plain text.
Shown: 733529.6620 m³
